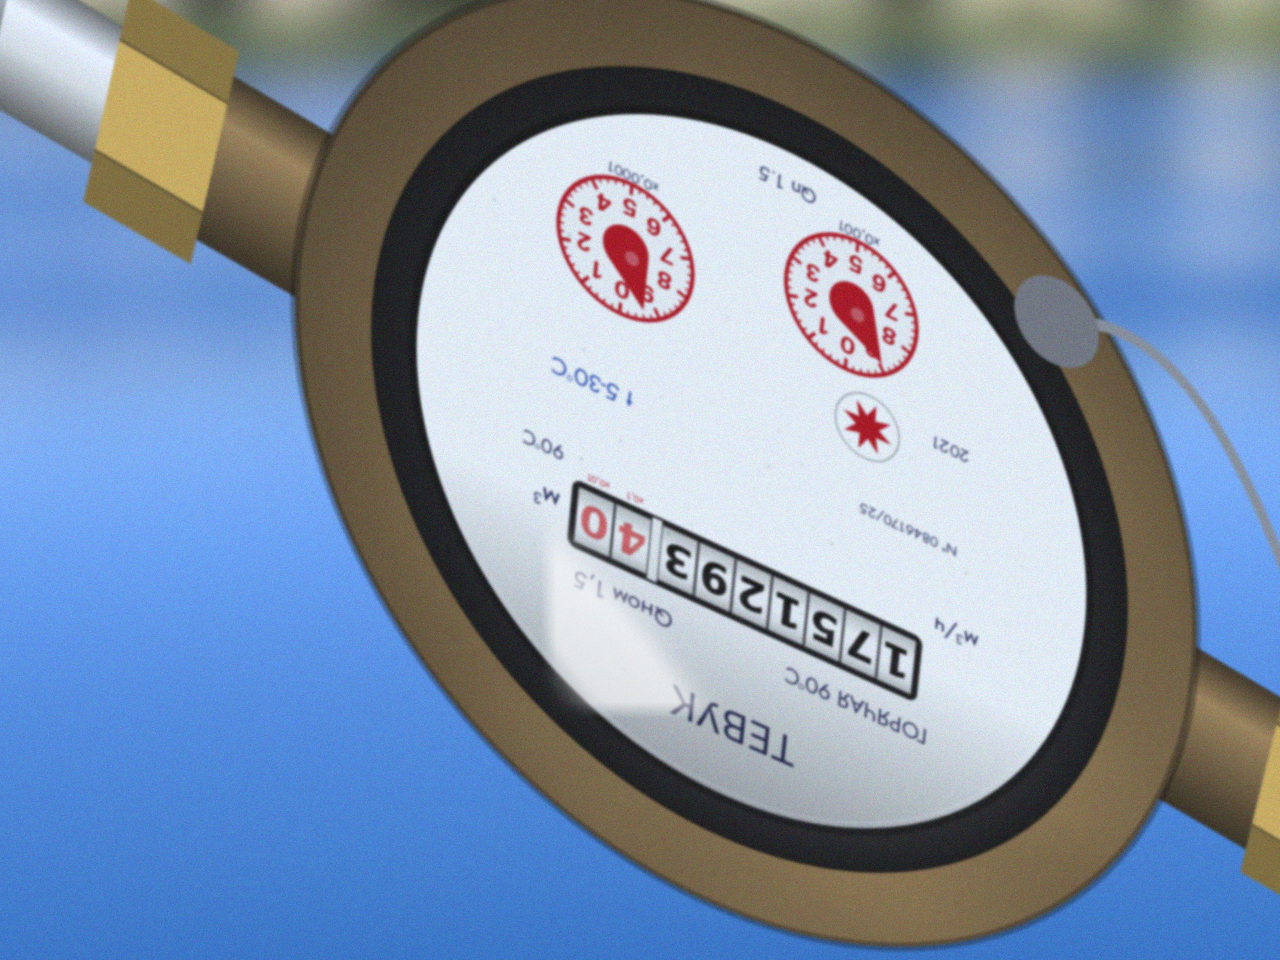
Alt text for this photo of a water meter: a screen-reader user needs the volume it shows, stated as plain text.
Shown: 1751293.4089 m³
